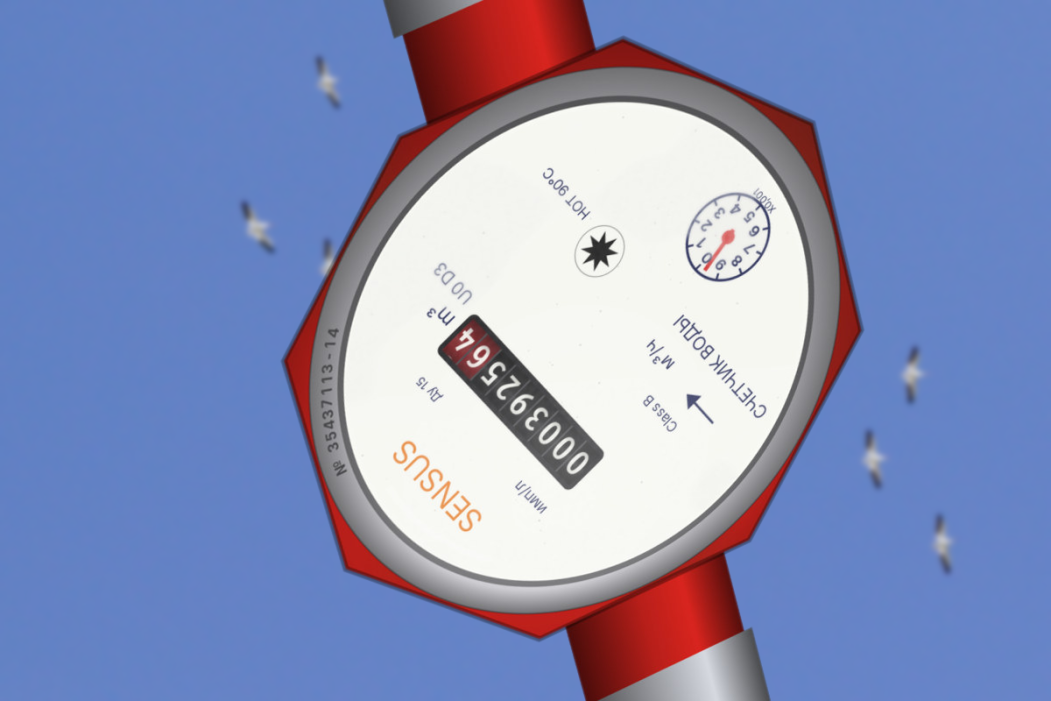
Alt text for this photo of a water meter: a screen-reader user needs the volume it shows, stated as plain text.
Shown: 3925.639 m³
